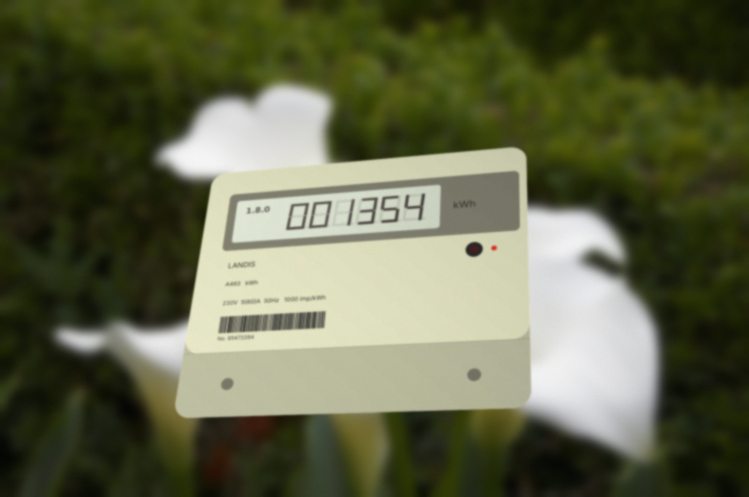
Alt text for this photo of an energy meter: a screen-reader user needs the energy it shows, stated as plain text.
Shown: 1354 kWh
